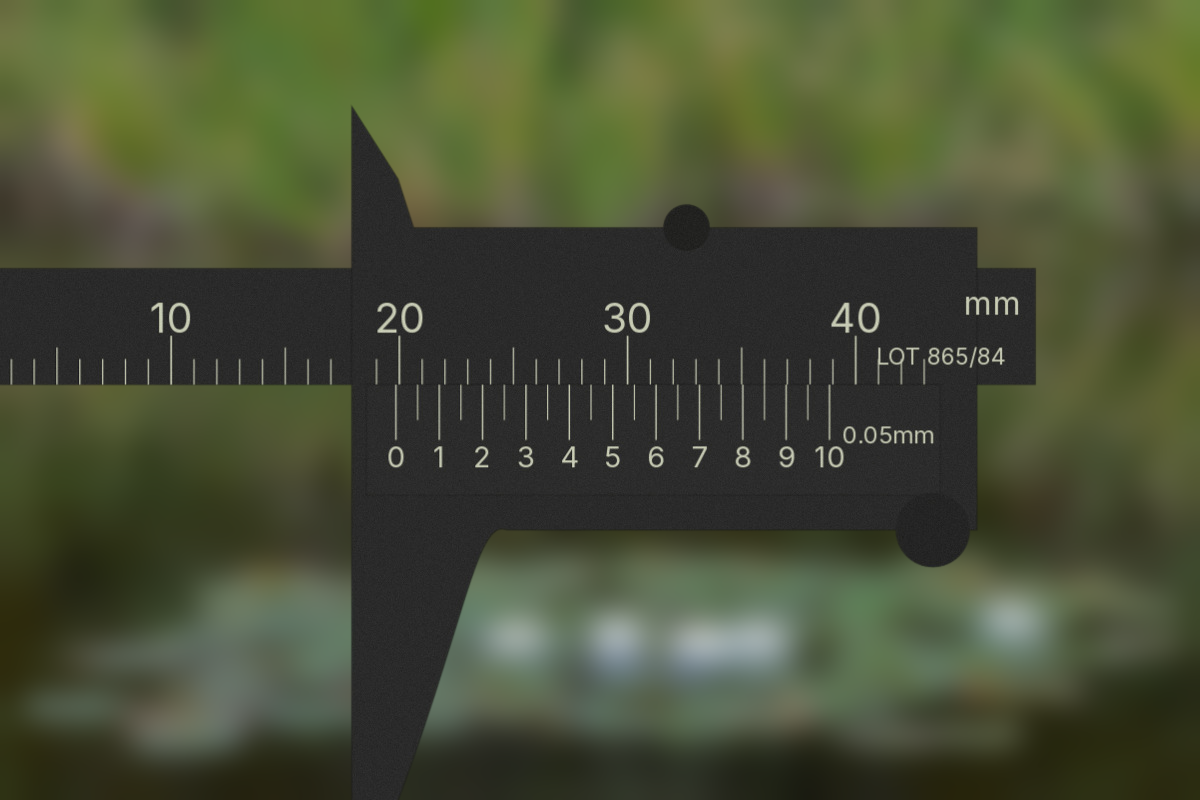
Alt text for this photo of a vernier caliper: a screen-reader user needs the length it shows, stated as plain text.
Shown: 19.85 mm
